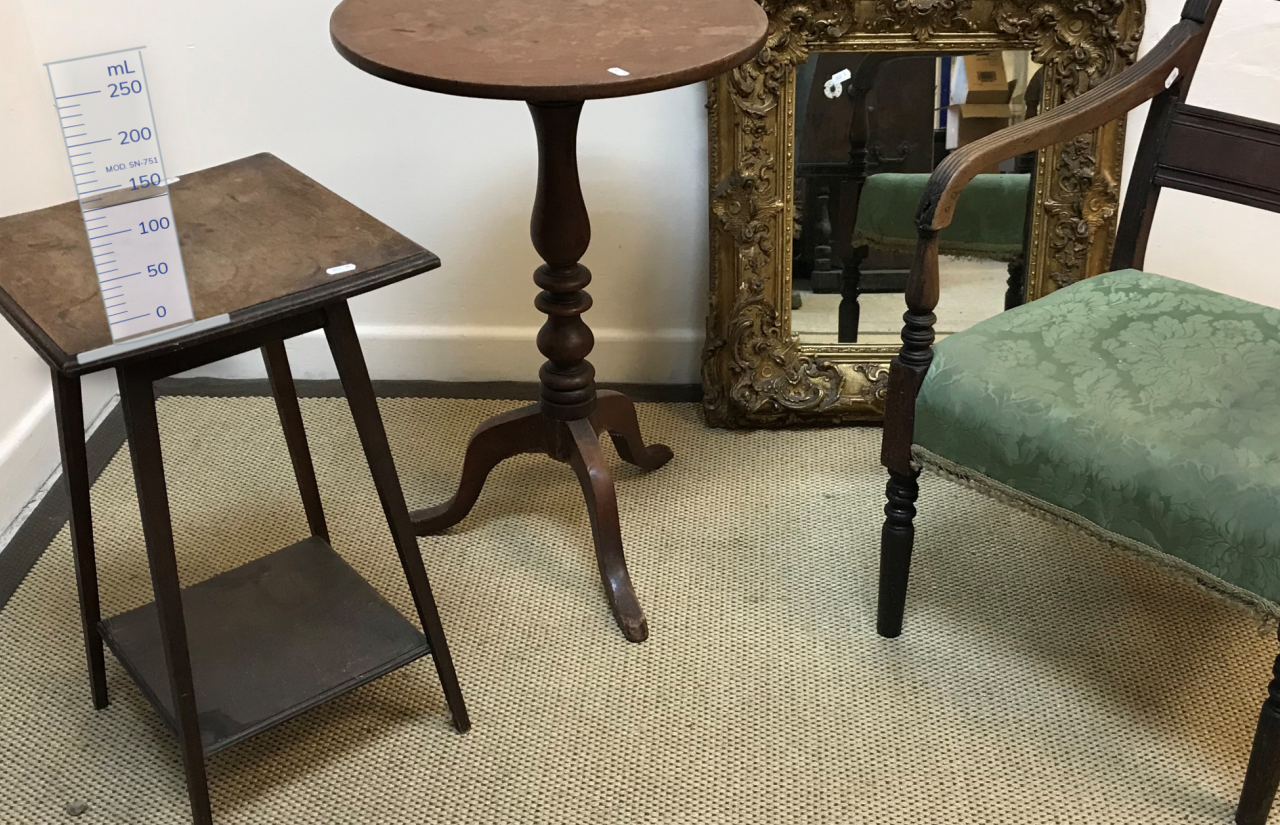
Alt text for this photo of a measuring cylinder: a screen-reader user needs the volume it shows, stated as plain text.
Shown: 130 mL
